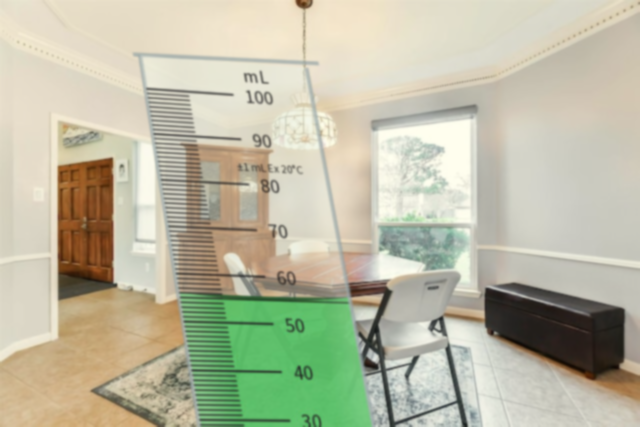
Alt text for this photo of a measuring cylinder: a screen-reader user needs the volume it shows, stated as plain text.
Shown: 55 mL
